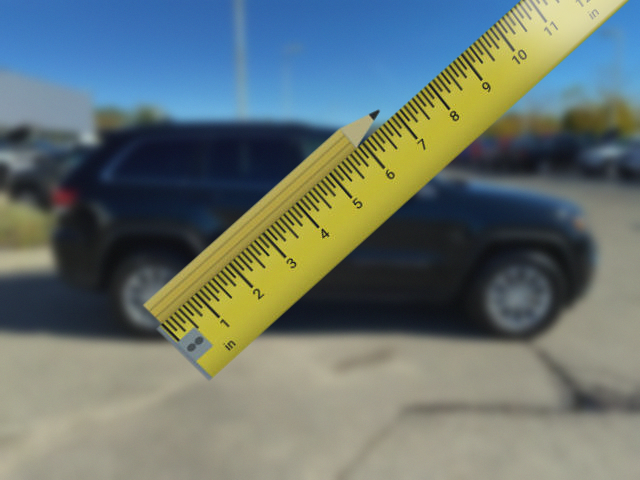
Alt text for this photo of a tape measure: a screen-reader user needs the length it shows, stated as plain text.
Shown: 6.75 in
